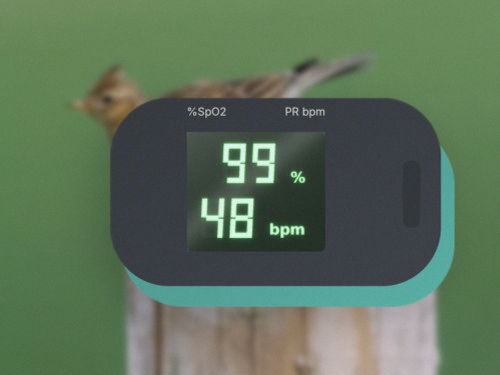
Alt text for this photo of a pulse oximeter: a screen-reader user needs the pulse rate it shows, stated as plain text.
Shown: 48 bpm
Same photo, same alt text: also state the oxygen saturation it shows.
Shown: 99 %
